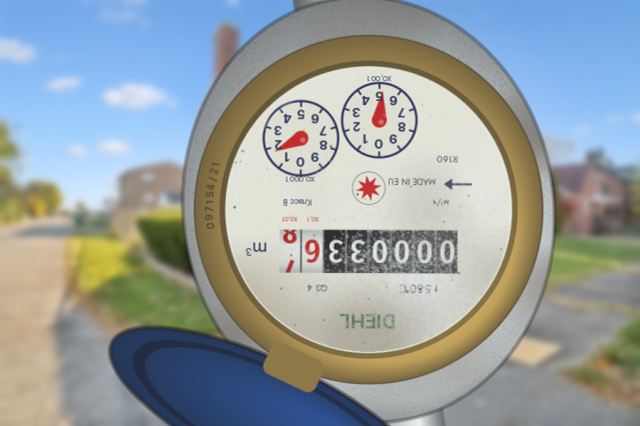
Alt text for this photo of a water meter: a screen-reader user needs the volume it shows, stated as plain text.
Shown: 33.6751 m³
